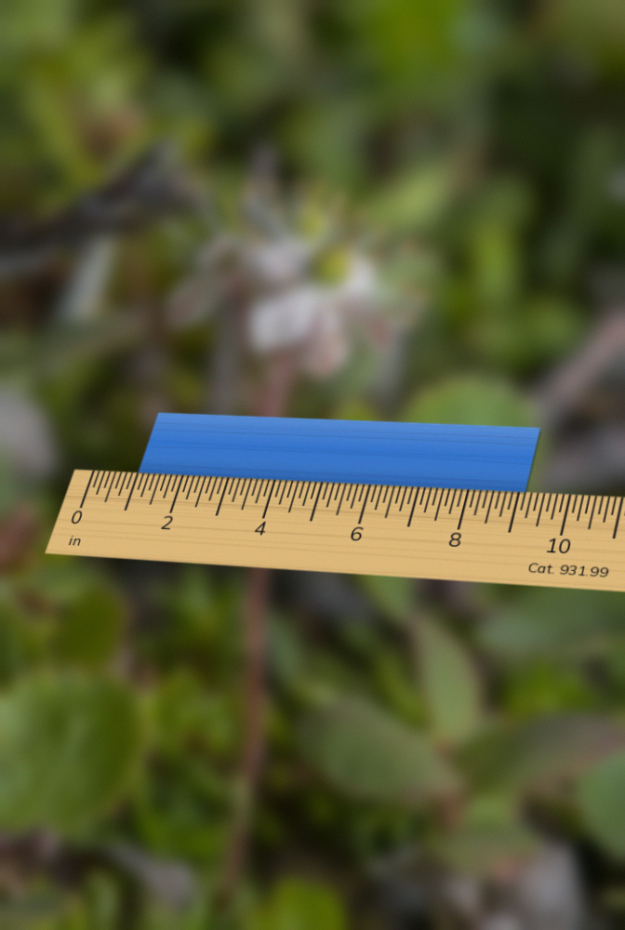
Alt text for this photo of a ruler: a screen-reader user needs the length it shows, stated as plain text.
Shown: 8.125 in
